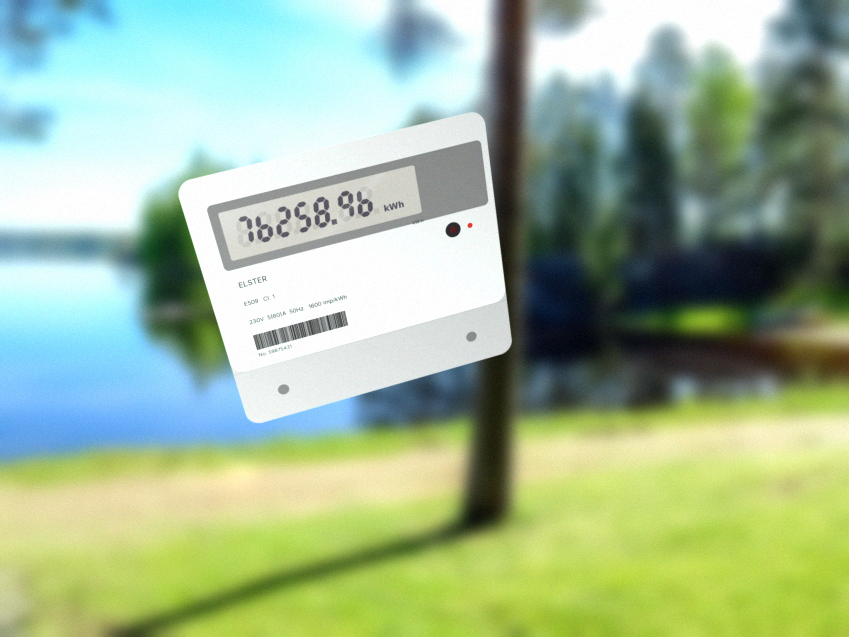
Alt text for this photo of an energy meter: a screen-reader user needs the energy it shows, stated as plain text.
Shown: 76258.96 kWh
